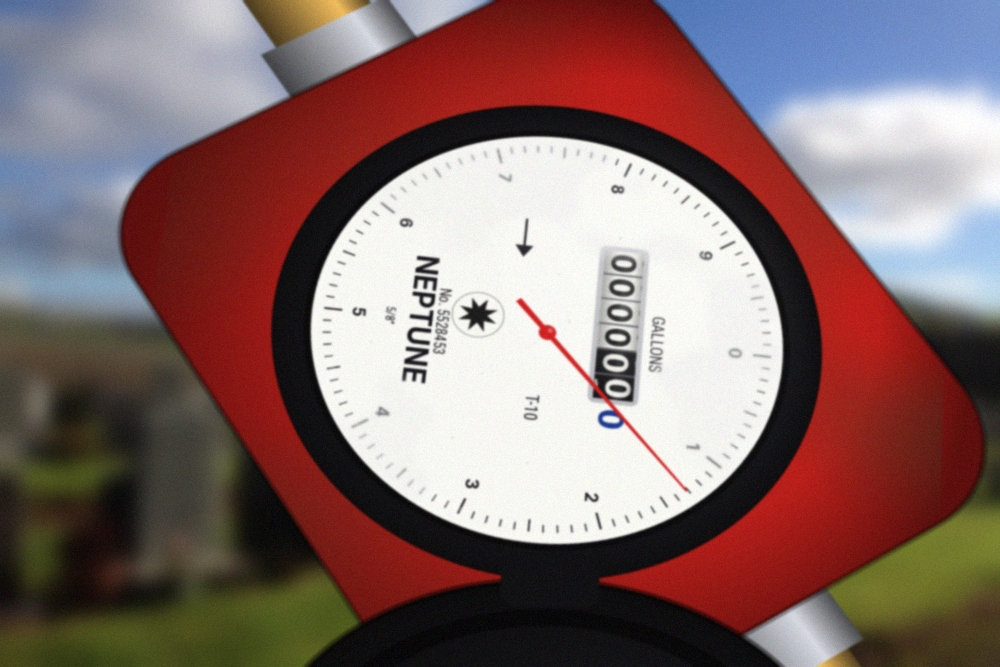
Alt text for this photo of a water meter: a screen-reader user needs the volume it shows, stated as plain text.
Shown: 1.3 gal
